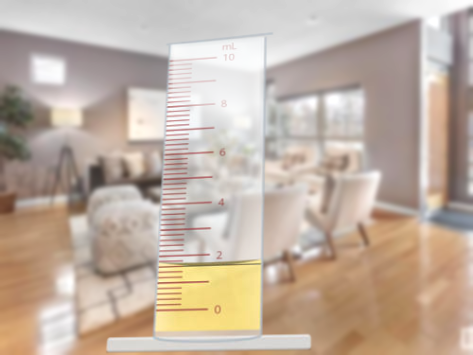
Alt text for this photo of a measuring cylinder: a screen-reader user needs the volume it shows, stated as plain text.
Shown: 1.6 mL
